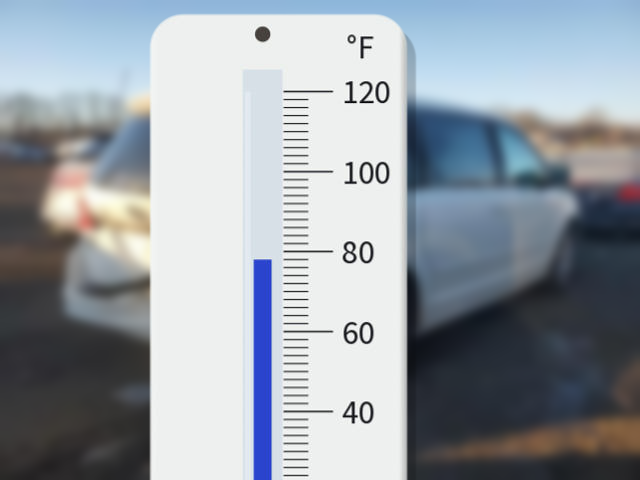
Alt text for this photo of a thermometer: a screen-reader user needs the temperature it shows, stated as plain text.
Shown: 78 °F
